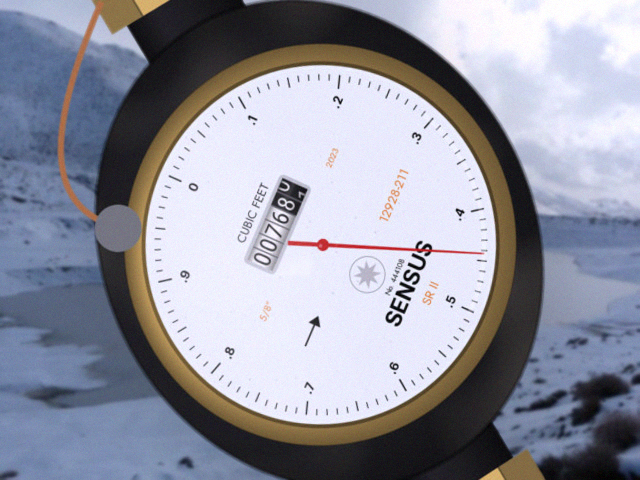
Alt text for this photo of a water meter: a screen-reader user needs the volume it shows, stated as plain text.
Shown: 7680.44 ft³
